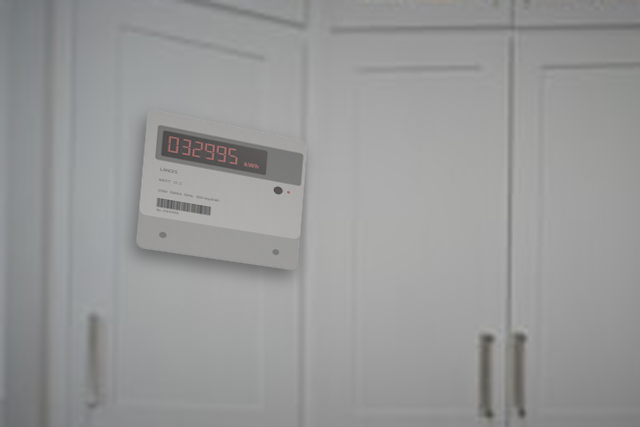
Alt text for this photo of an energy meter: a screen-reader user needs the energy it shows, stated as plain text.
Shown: 32995 kWh
